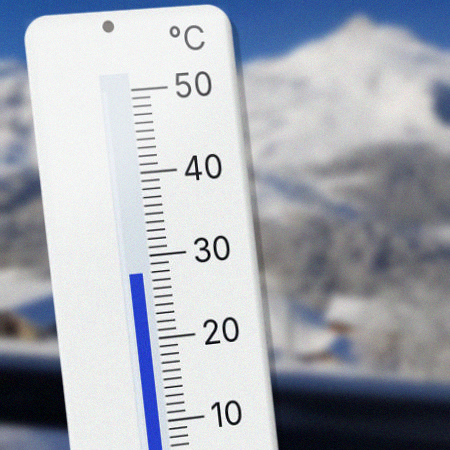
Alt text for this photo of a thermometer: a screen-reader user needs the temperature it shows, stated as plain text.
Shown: 28 °C
